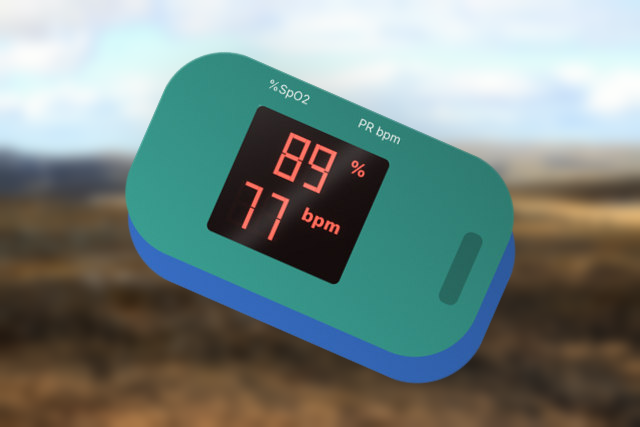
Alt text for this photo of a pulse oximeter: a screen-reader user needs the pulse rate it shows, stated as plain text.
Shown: 77 bpm
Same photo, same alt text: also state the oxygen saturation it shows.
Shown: 89 %
